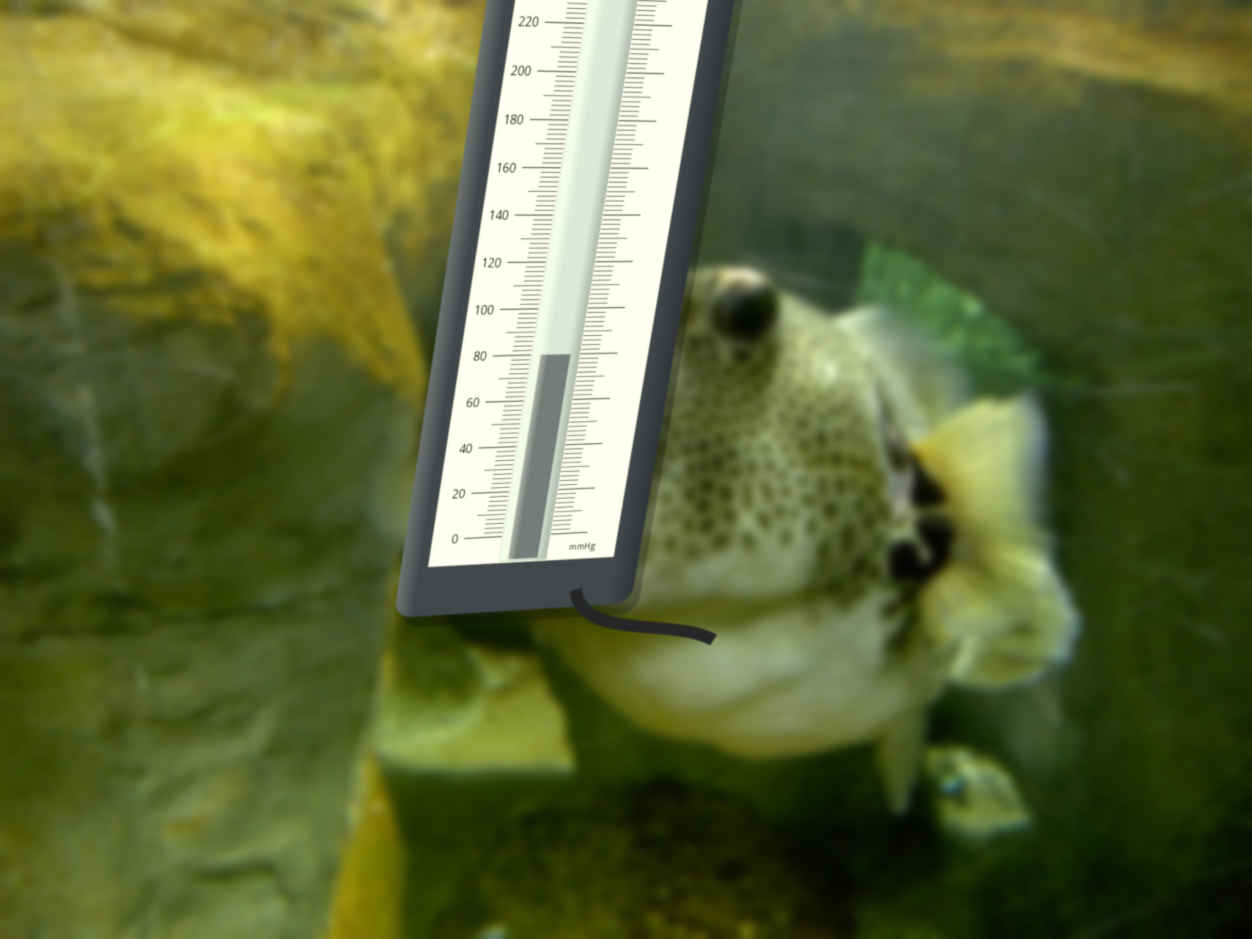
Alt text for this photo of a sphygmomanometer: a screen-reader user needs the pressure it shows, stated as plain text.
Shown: 80 mmHg
